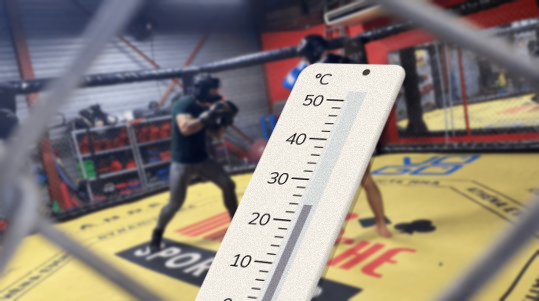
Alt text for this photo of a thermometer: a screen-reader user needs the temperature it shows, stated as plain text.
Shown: 24 °C
